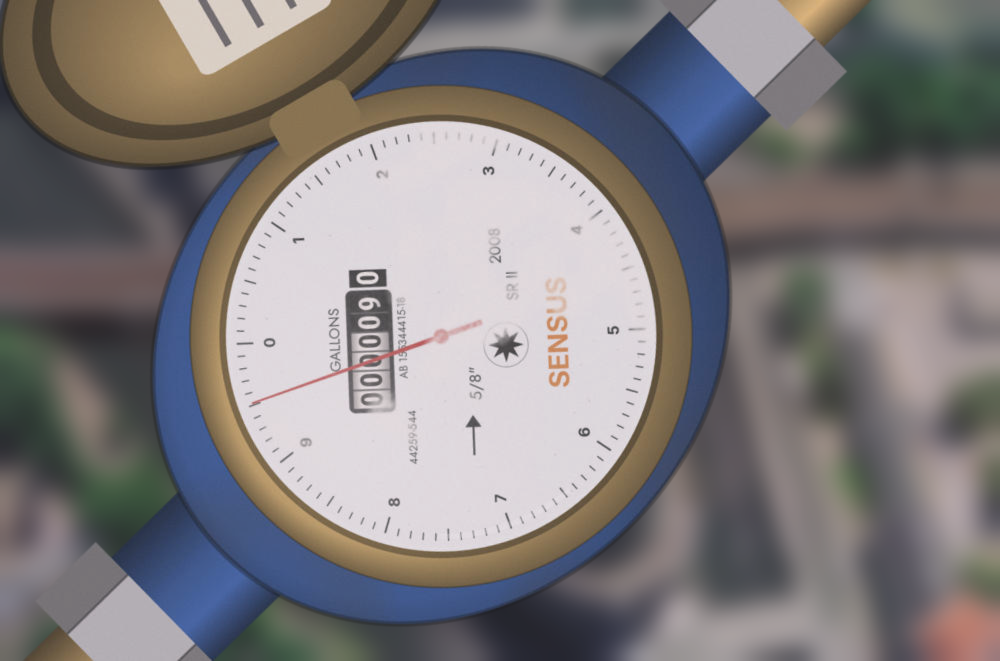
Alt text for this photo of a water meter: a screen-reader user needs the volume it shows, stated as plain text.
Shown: 89.5 gal
